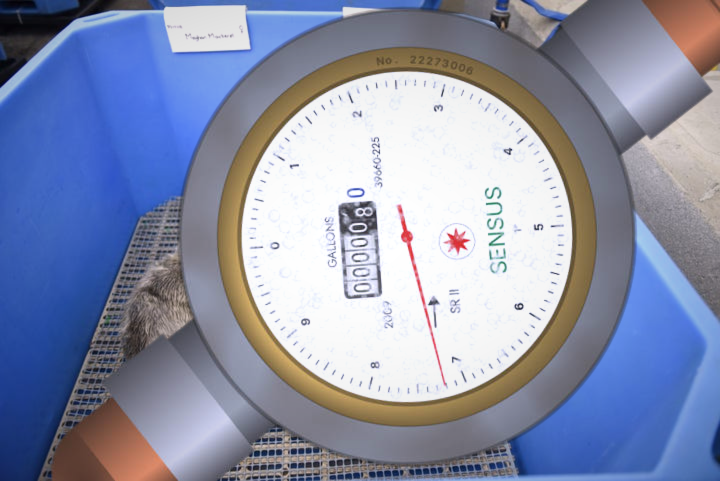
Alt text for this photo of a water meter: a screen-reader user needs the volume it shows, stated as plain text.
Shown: 77.2 gal
